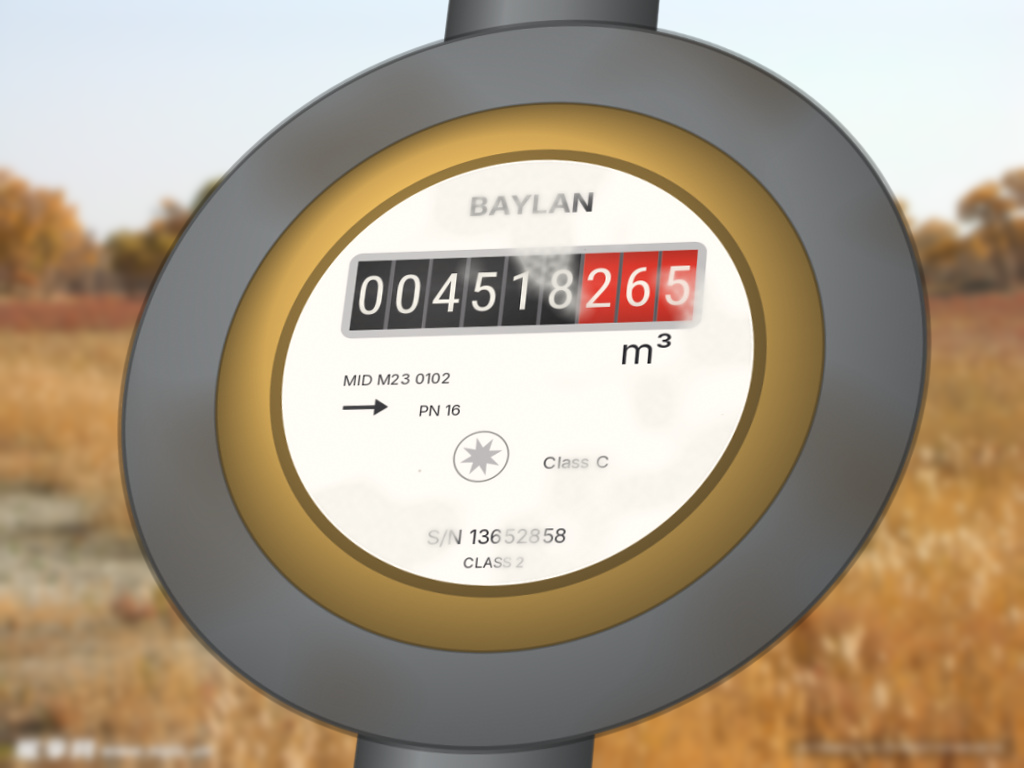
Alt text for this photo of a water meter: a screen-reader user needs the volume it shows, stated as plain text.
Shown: 4518.265 m³
